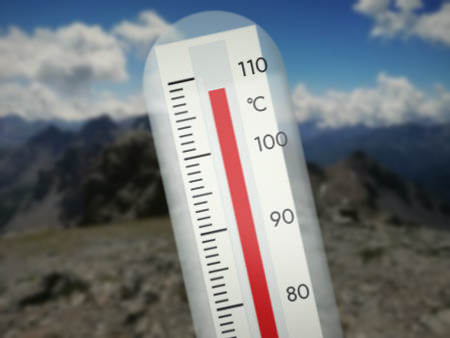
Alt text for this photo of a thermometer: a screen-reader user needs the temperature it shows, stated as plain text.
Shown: 108 °C
